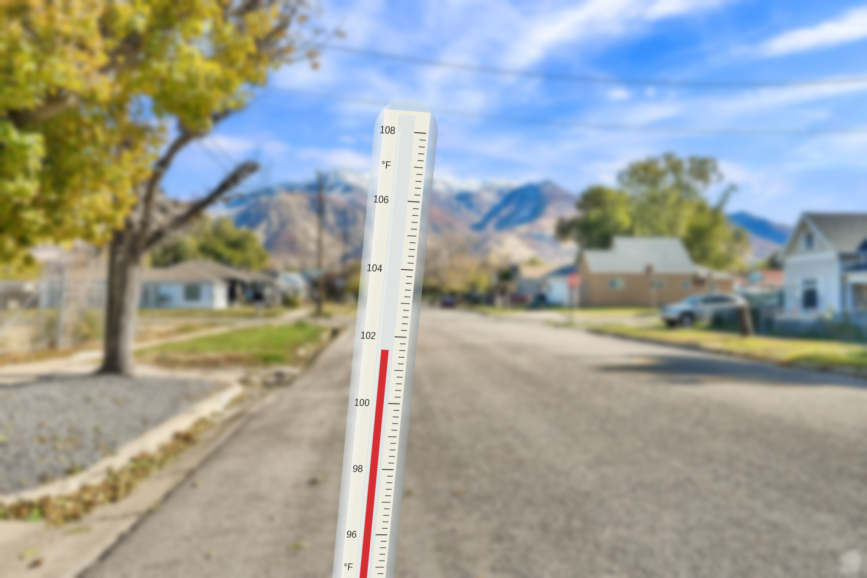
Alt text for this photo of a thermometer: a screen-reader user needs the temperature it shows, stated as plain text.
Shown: 101.6 °F
